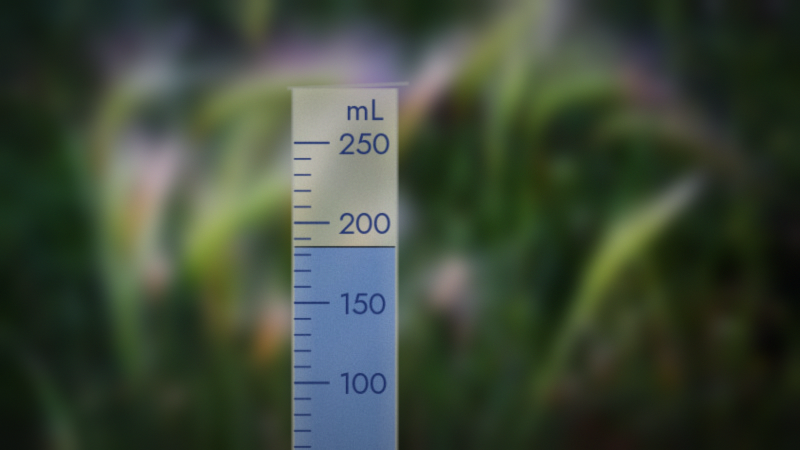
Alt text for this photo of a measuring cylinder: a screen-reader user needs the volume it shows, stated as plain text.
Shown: 185 mL
